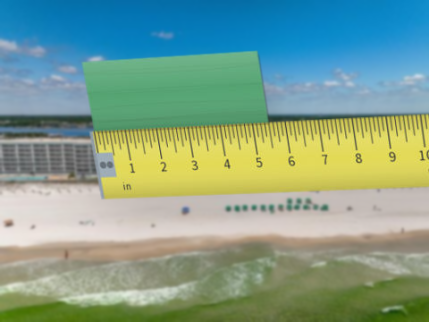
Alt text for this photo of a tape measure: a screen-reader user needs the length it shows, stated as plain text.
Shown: 5.5 in
